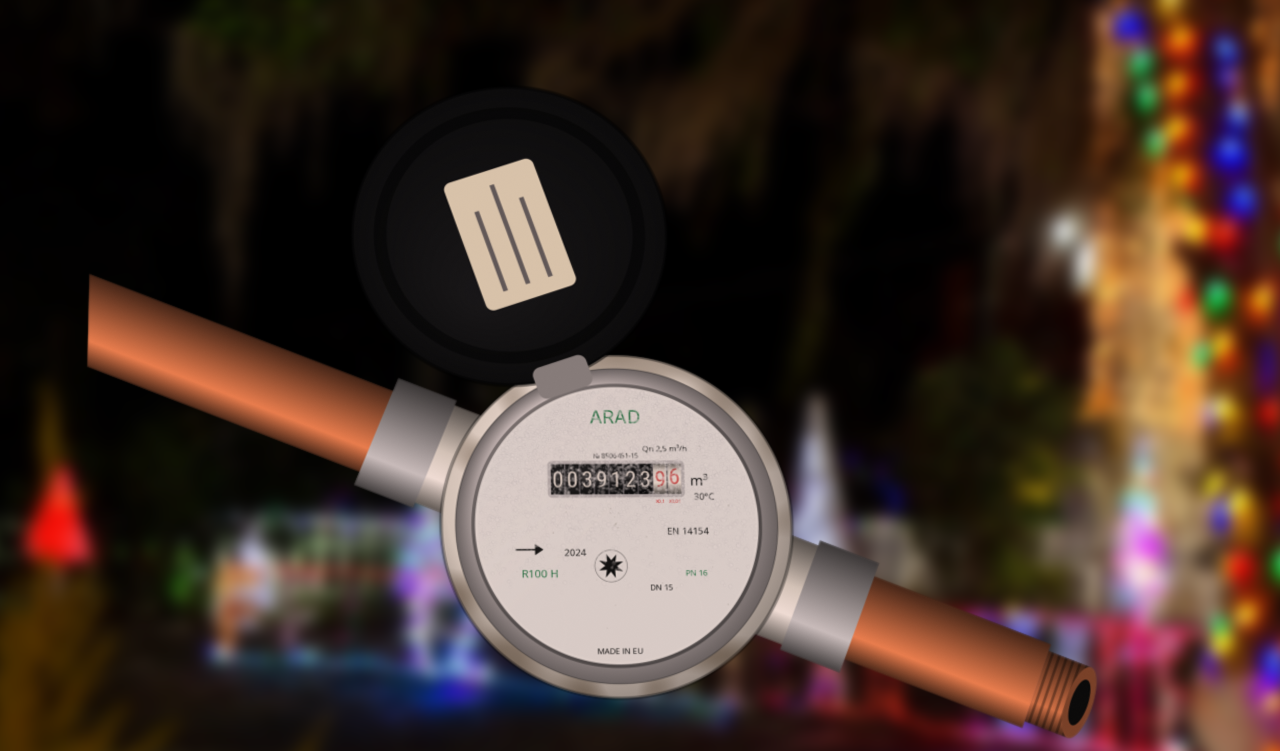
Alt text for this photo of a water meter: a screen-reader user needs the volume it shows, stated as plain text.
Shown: 39123.96 m³
